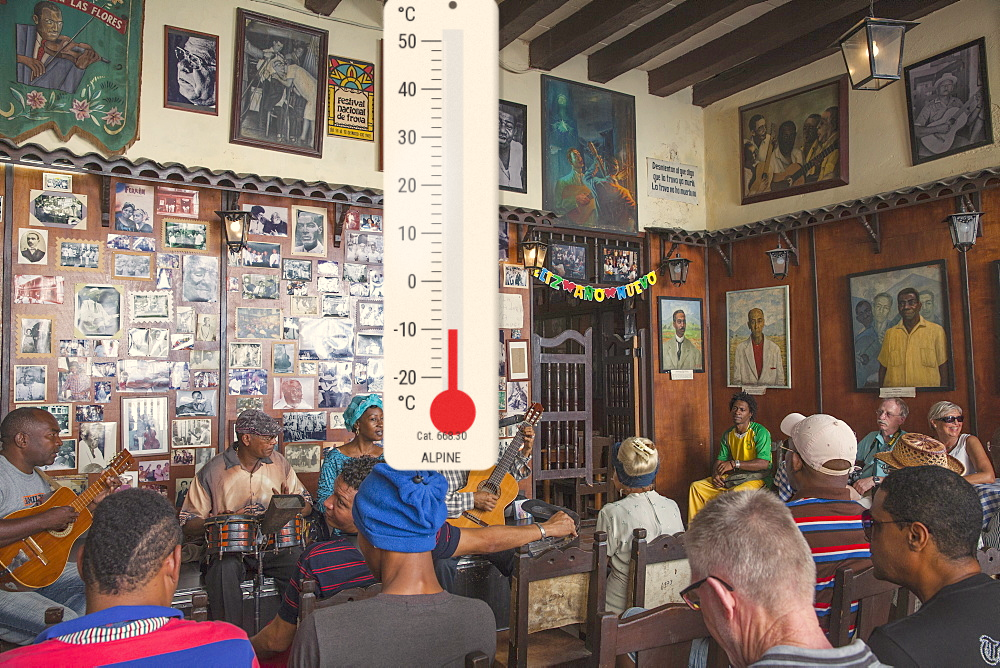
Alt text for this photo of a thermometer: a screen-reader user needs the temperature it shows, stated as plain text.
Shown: -10 °C
